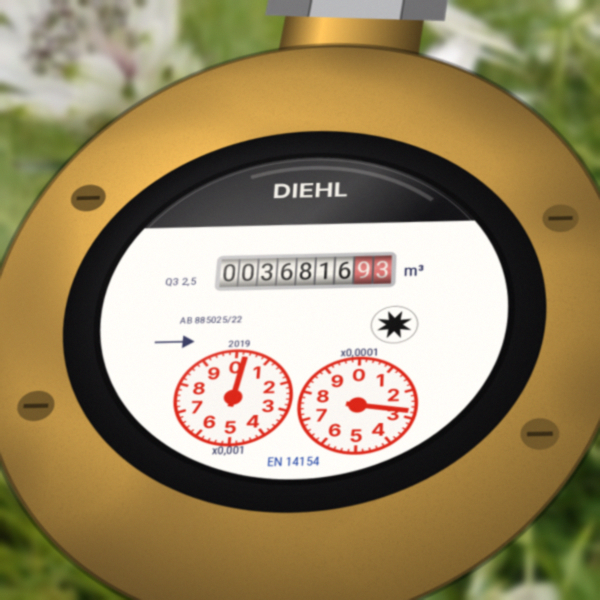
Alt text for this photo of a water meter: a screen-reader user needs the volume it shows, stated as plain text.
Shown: 36816.9302 m³
